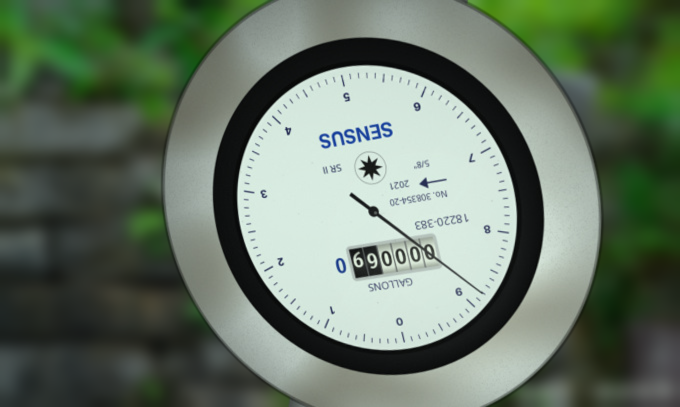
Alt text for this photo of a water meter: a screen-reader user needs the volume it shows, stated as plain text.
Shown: 688.8 gal
